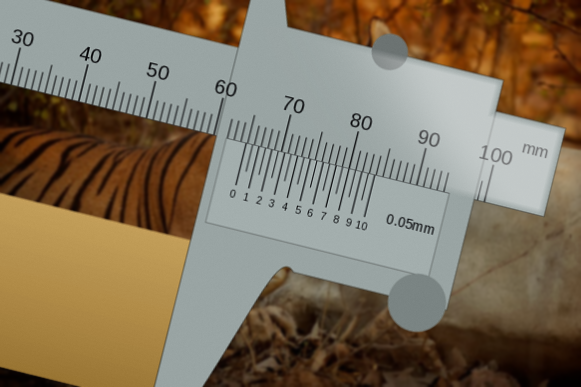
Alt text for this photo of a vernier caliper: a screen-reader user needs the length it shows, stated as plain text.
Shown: 64.8 mm
